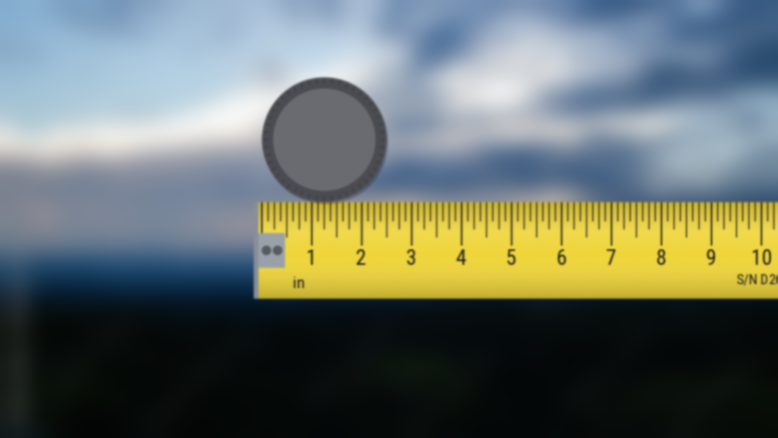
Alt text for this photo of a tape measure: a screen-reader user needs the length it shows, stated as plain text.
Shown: 2.5 in
